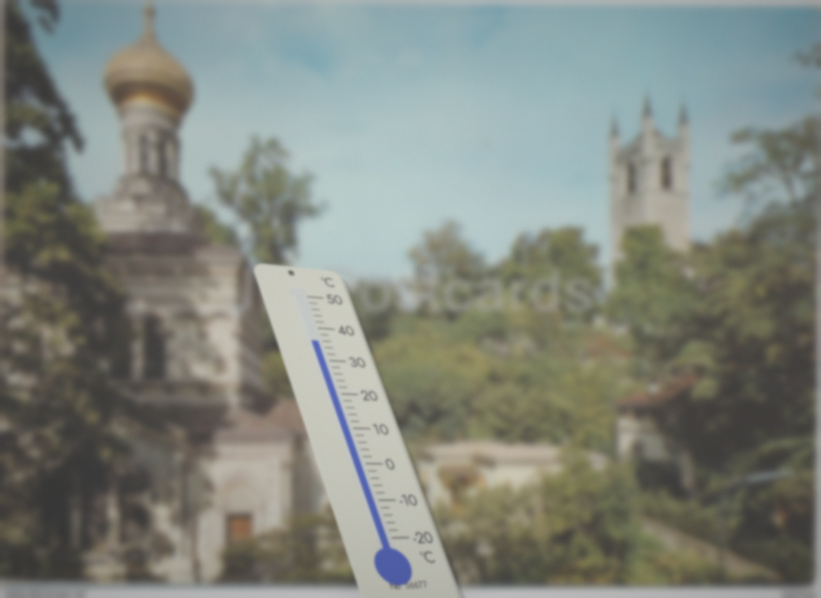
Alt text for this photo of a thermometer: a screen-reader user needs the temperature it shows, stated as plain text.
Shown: 36 °C
